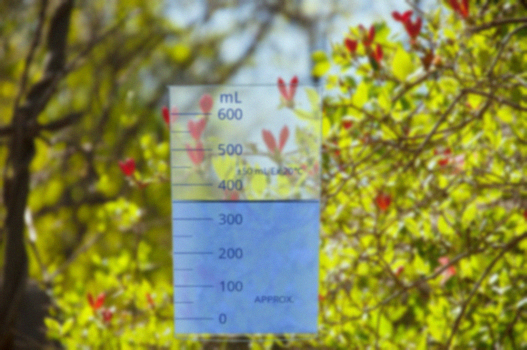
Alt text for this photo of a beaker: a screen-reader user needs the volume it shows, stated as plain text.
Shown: 350 mL
